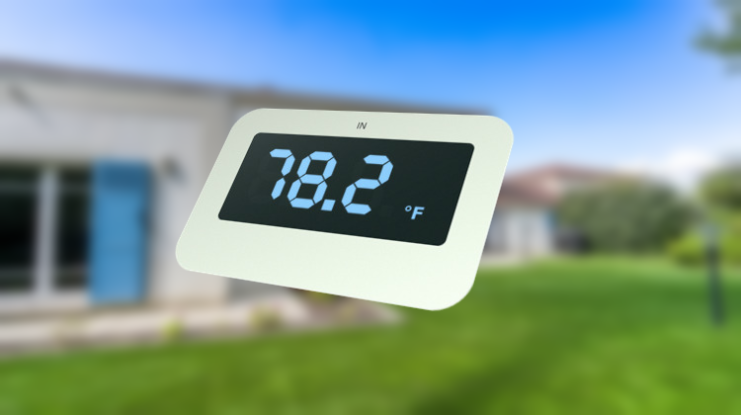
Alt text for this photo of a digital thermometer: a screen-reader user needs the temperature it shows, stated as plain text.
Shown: 78.2 °F
